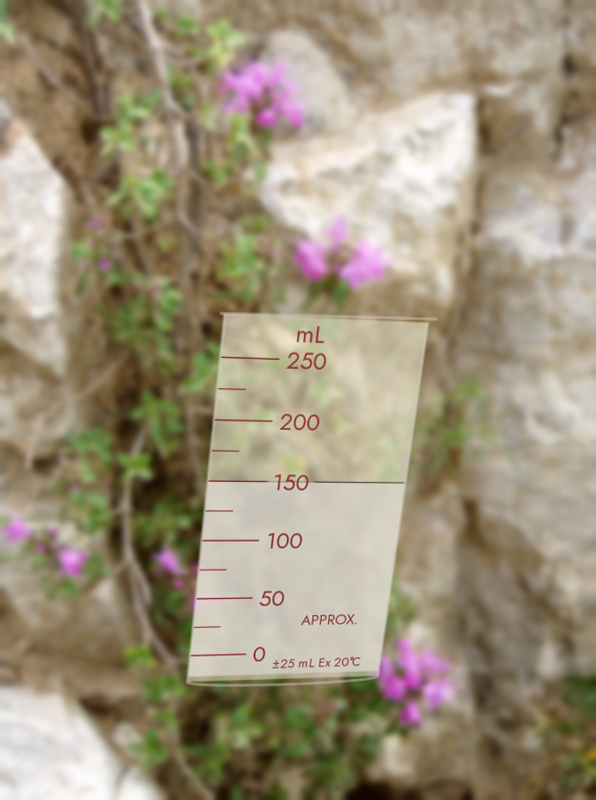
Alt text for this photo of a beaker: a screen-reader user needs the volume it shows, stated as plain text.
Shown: 150 mL
